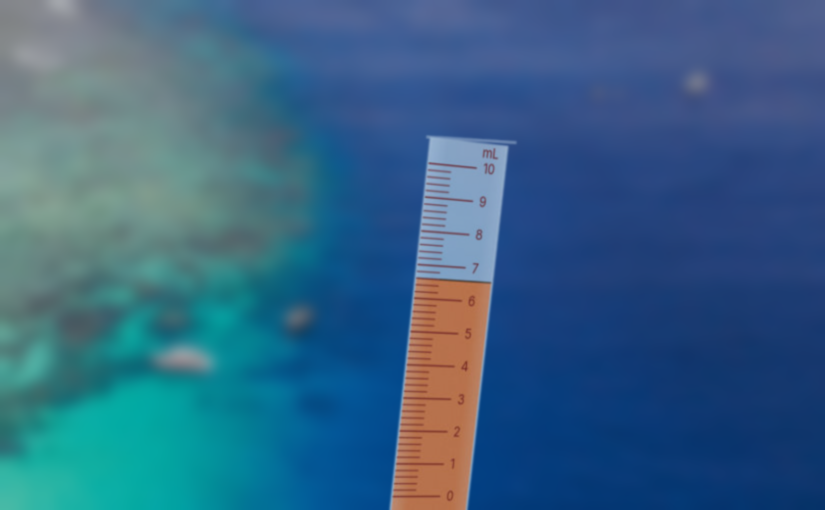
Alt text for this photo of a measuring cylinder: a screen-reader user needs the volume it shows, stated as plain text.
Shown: 6.6 mL
